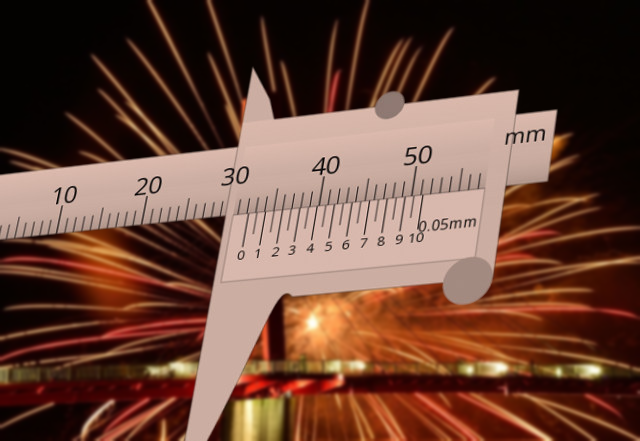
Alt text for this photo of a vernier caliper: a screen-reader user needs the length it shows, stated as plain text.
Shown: 32.2 mm
